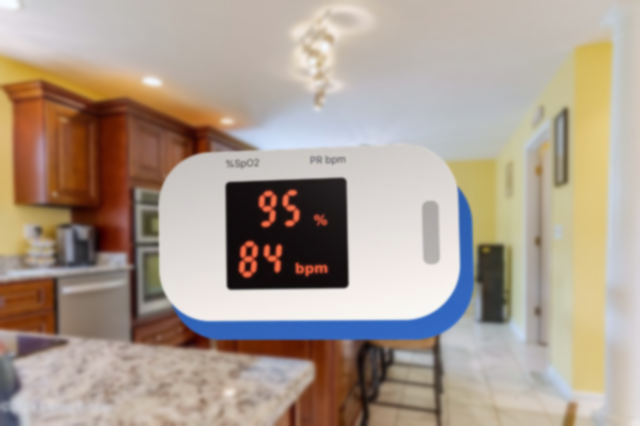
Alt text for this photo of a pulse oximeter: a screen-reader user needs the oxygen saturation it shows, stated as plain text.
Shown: 95 %
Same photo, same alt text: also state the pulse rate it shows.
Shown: 84 bpm
